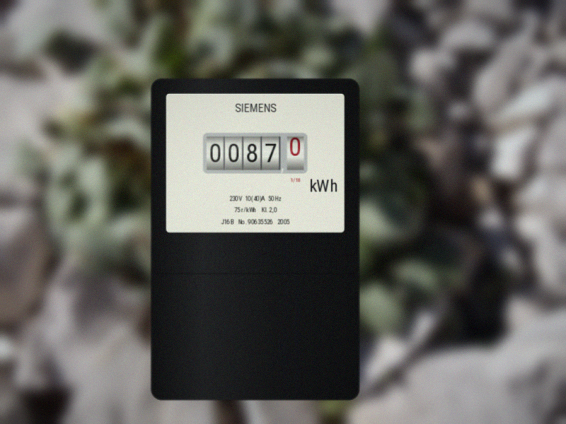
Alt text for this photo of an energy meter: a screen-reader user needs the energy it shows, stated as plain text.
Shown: 87.0 kWh
